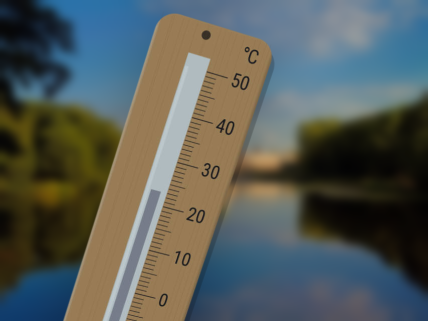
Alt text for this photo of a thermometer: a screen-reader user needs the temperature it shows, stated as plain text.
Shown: 23 °C
